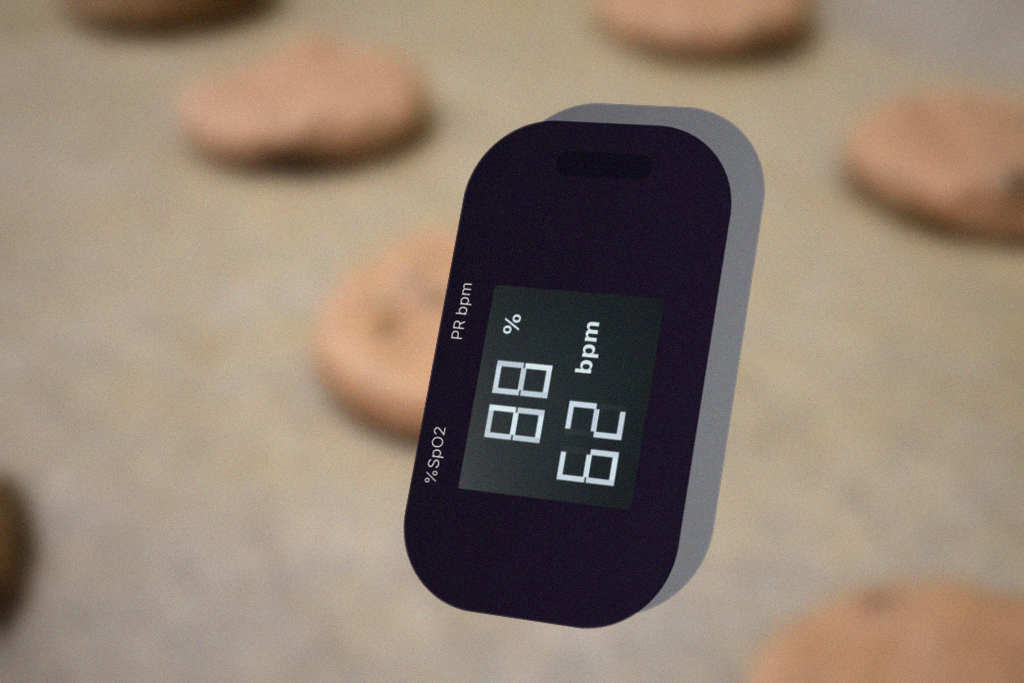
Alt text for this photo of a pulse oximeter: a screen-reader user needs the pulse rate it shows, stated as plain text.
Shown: 62 bpm
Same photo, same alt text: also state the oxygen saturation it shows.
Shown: 88 %
